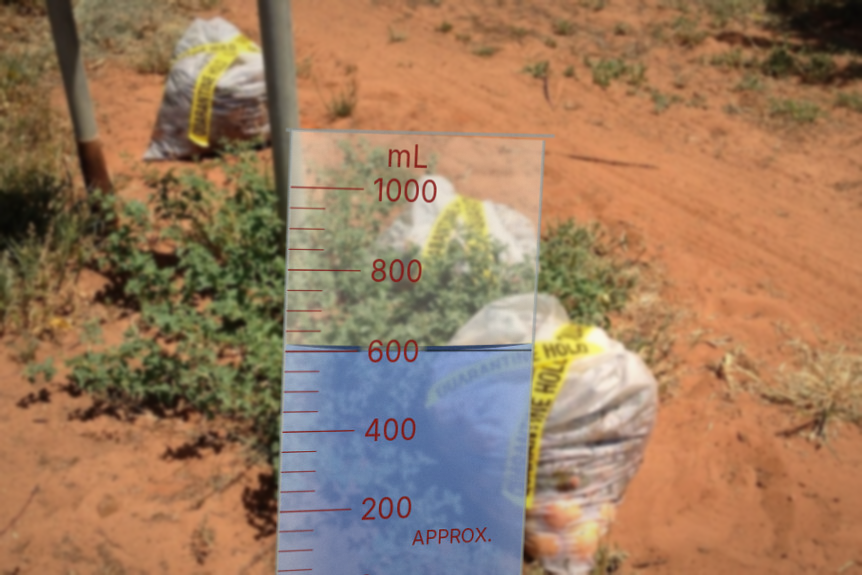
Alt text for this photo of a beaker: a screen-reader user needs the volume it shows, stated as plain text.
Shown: 600 mL
